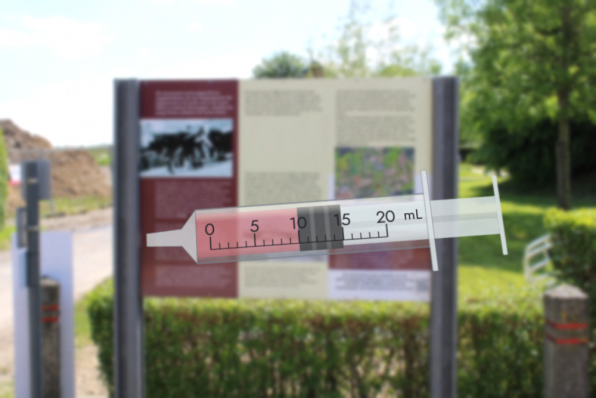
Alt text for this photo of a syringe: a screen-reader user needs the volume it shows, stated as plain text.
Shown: 10 mL
